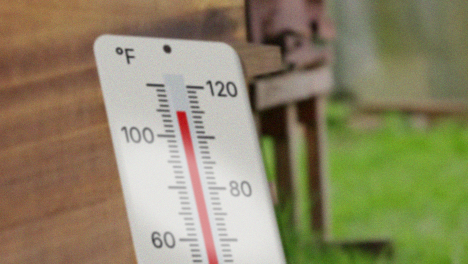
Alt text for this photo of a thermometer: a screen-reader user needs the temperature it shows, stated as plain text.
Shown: 110 °F
